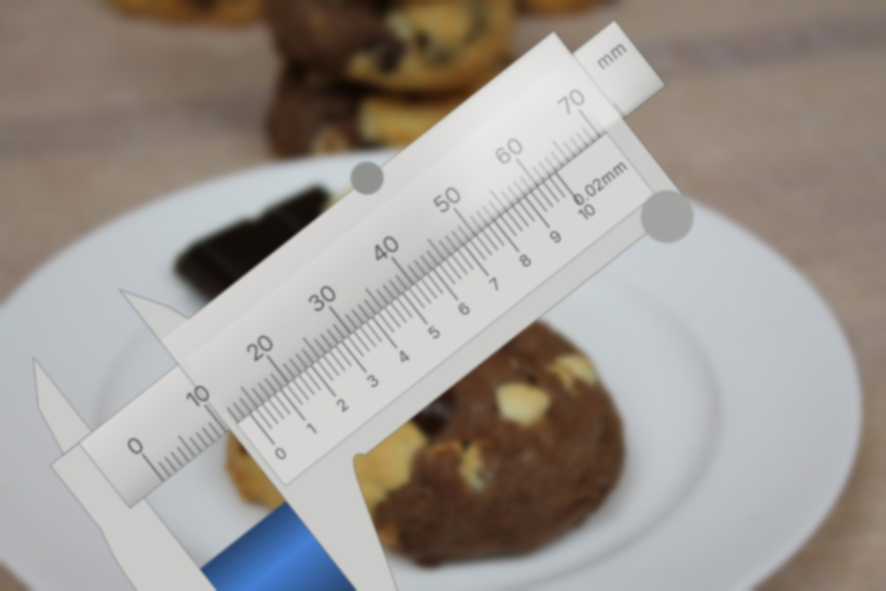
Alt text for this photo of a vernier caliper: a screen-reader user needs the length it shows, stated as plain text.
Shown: 13.8 mm
